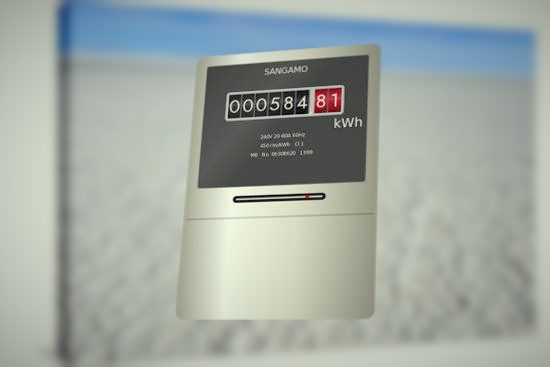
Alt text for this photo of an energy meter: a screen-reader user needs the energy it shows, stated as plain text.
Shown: 584.81 kWh
